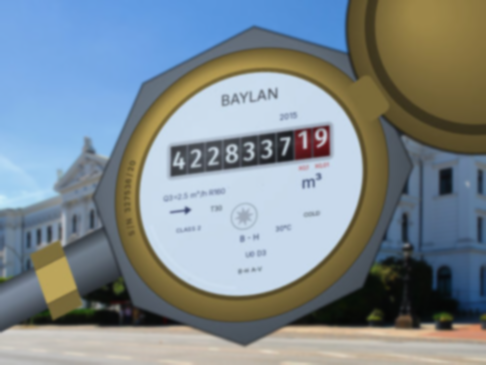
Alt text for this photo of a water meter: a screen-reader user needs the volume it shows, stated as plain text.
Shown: 4228337.19 m³
